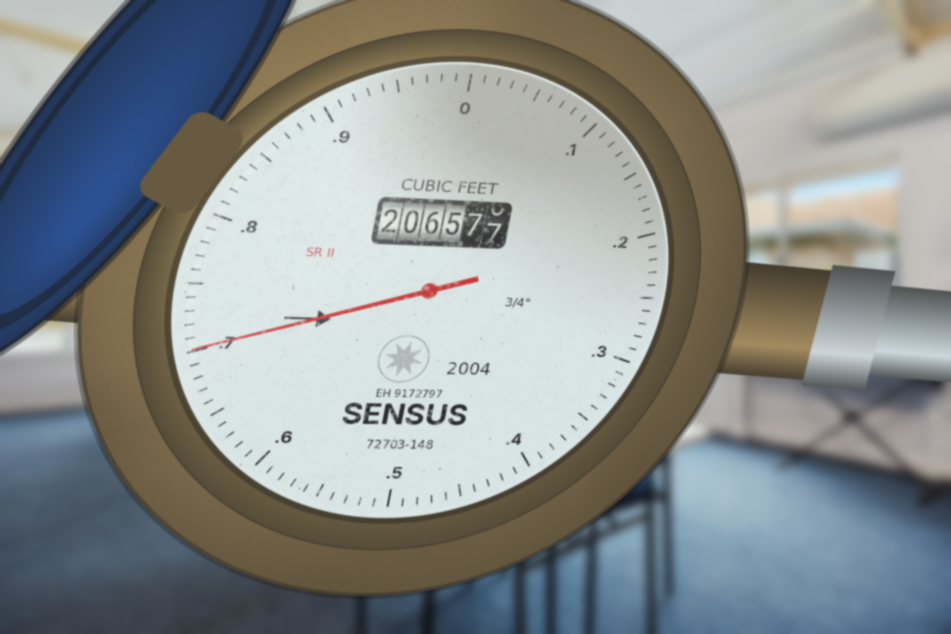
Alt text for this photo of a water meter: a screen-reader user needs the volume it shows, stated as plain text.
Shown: 206576.70 ft³
